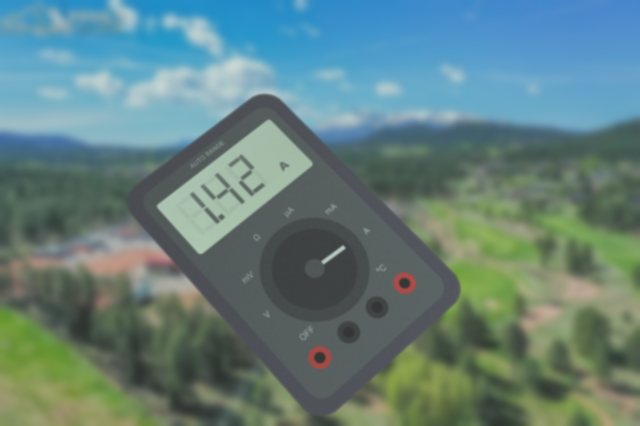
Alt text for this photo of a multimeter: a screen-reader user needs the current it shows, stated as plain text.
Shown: 1.42 A
